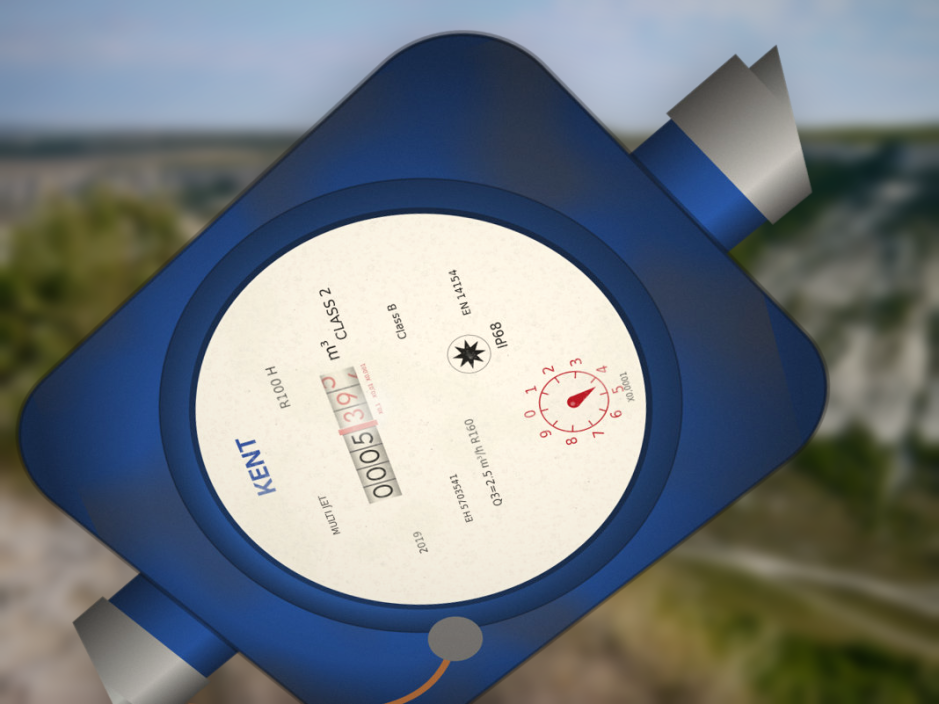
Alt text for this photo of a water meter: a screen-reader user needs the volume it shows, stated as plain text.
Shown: 5.3954 m³
